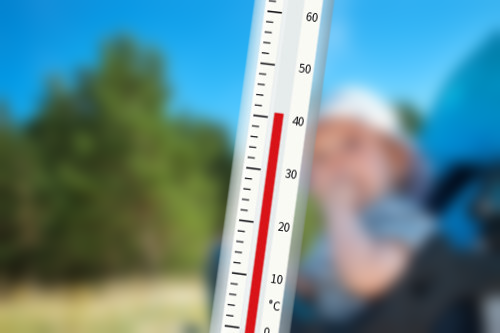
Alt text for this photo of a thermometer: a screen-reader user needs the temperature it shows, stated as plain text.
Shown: 41 °C
